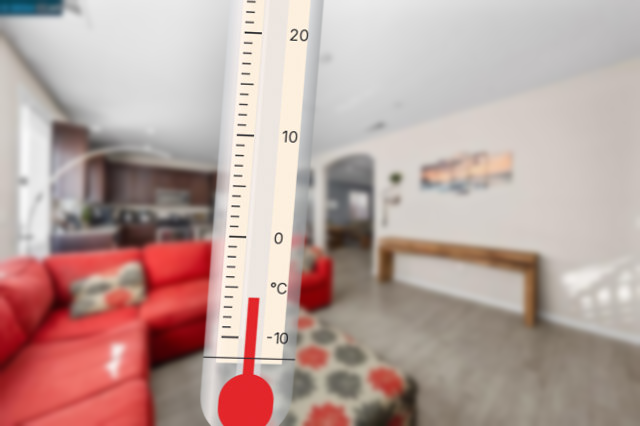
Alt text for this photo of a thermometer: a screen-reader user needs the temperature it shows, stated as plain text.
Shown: -6 °C
